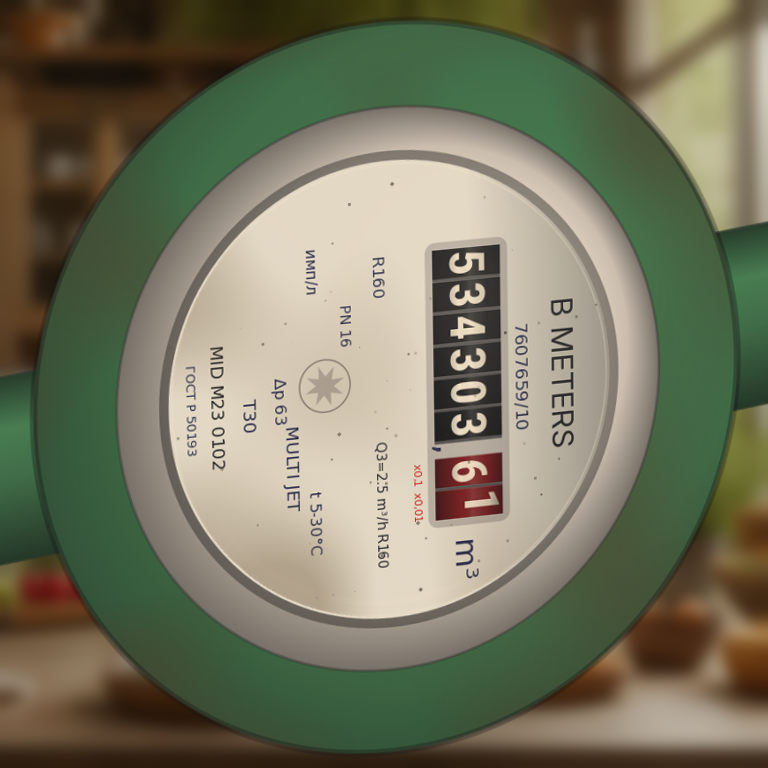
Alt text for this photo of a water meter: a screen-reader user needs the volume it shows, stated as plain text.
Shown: 534303.61 m³
